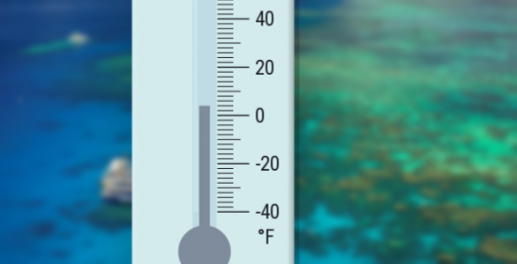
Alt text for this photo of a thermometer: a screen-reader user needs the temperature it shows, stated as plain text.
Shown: 4 °F
